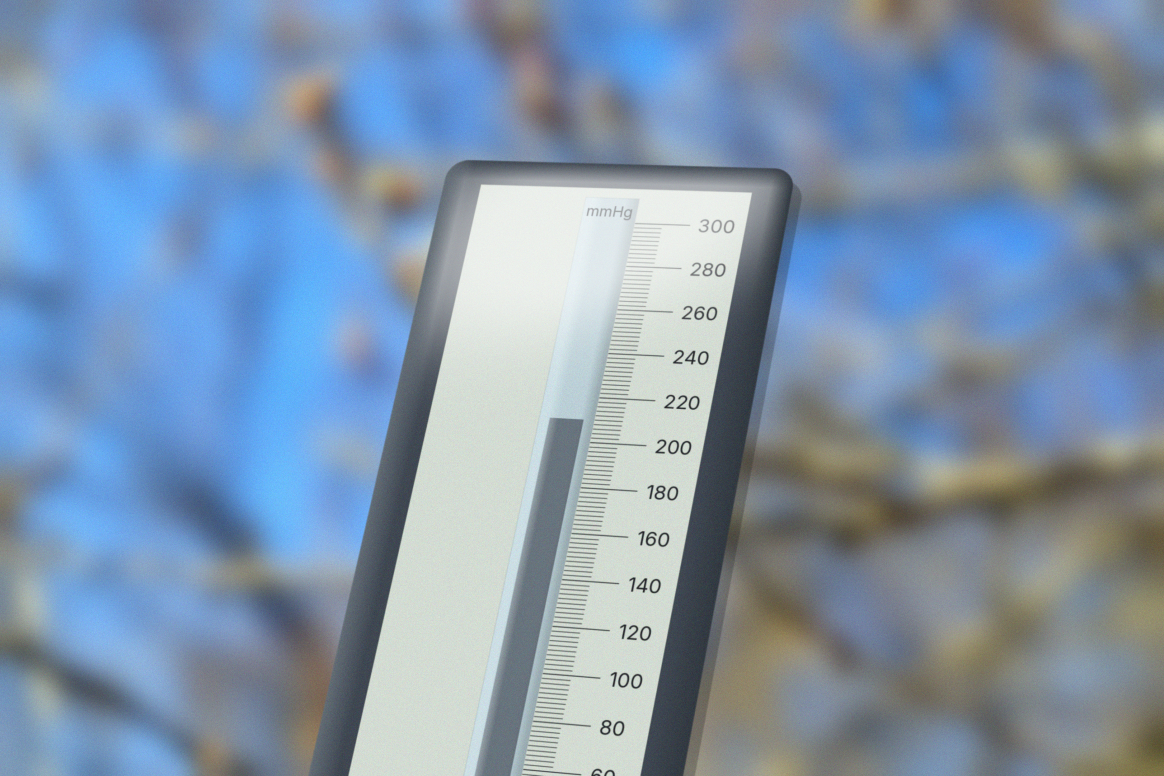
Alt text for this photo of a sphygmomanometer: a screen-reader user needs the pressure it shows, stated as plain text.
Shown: 210 mmHg
